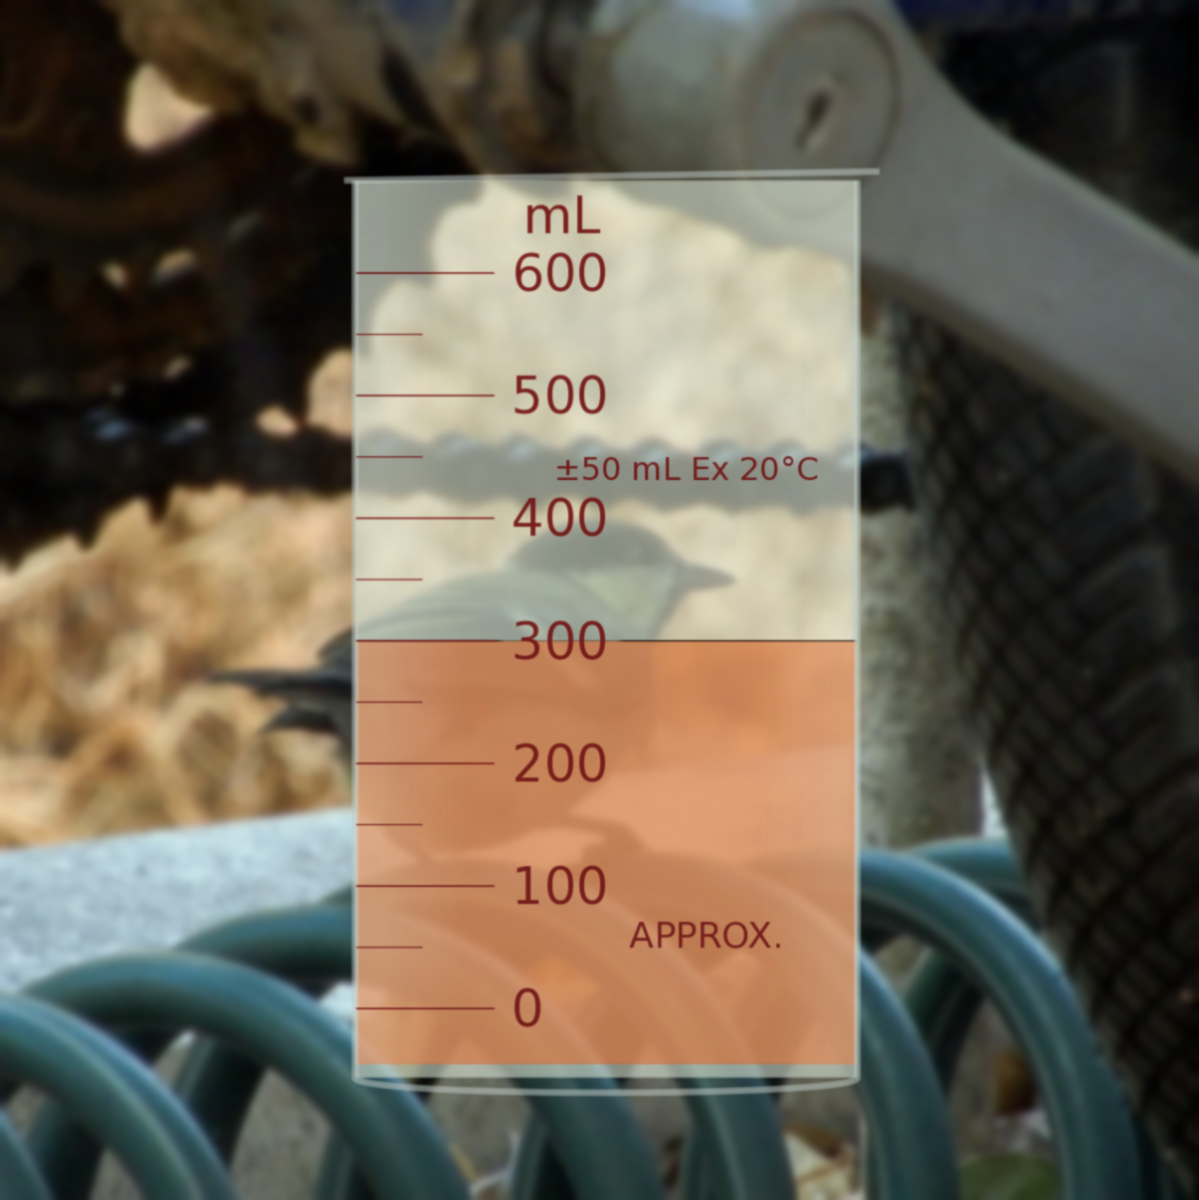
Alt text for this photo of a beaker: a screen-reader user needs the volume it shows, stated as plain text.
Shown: 300 mL
